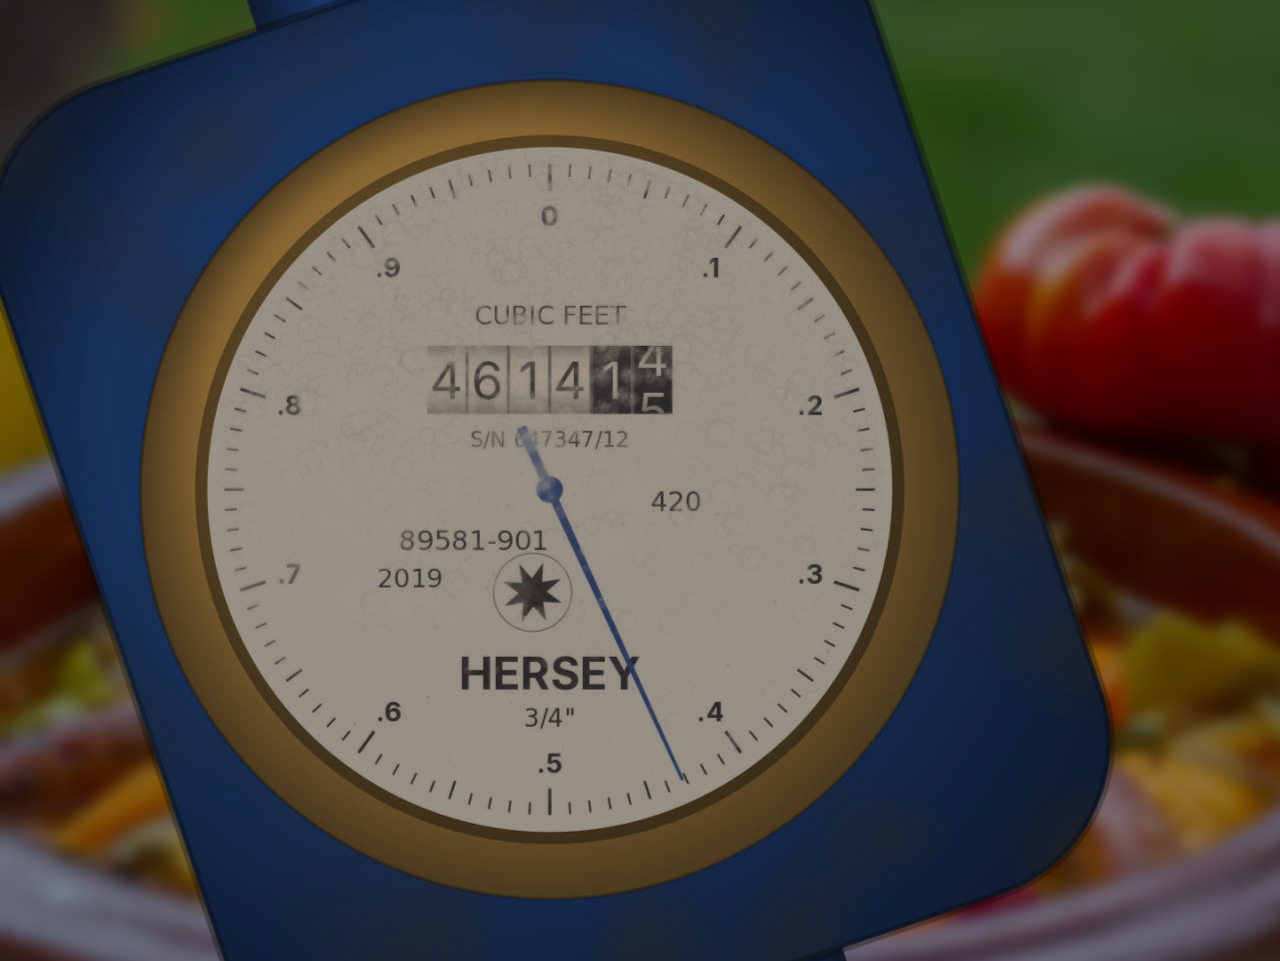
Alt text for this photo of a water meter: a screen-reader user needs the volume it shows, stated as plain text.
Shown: 461414.43 ft³
